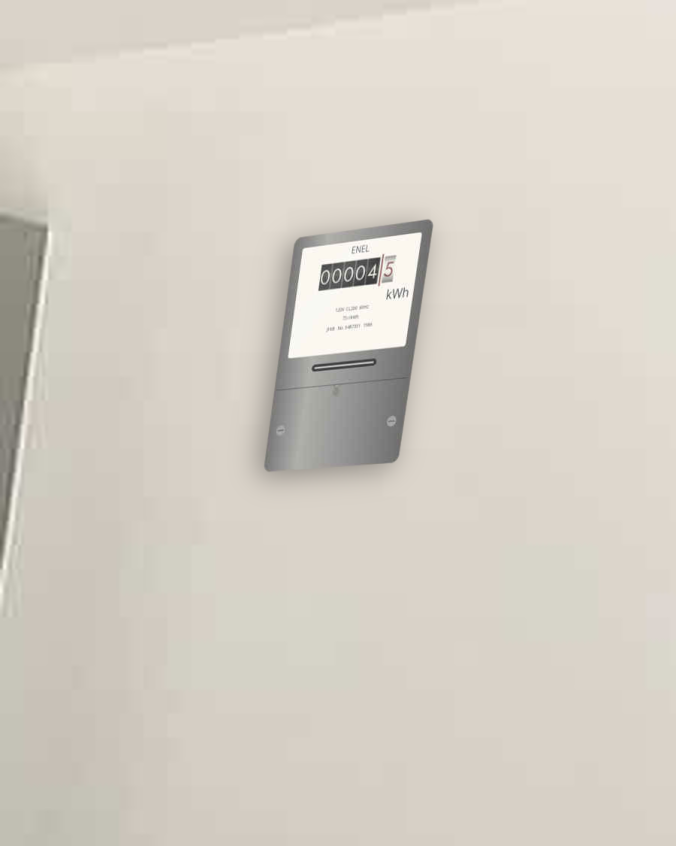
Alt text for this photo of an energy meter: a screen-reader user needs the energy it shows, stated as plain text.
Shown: 4.5 kWh
